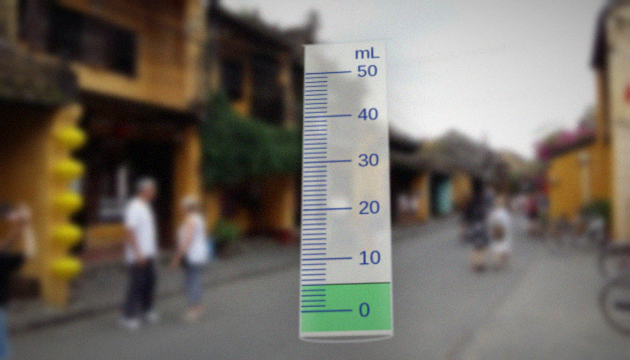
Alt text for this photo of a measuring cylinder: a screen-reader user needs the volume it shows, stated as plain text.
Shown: 5 mL
